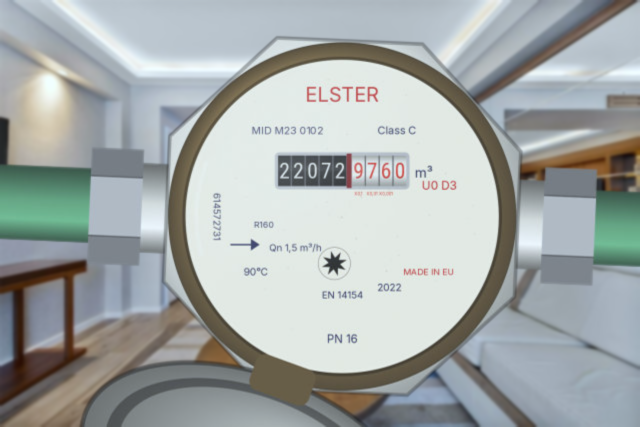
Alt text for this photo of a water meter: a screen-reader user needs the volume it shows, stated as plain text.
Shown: 22072.9760 m³
